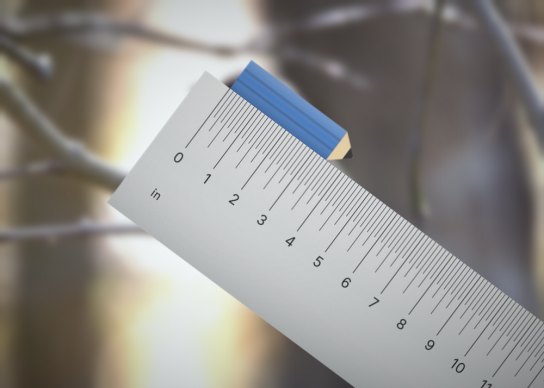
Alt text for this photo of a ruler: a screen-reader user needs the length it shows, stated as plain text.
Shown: 4 in
